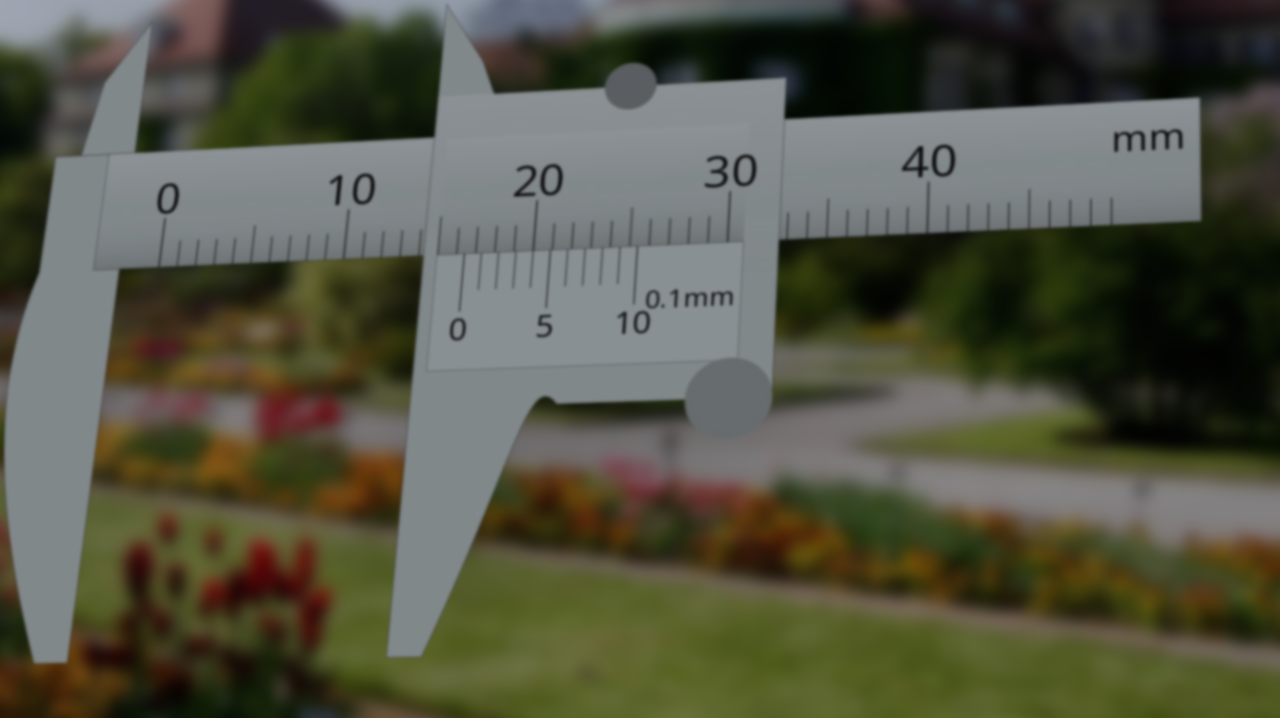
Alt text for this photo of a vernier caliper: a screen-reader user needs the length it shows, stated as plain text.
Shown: 16.4 mm
